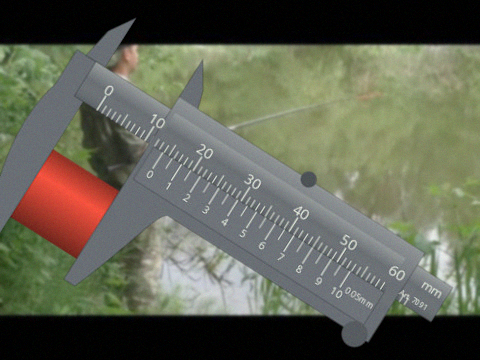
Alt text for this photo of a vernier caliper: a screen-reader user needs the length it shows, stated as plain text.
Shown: 13.8 mm
